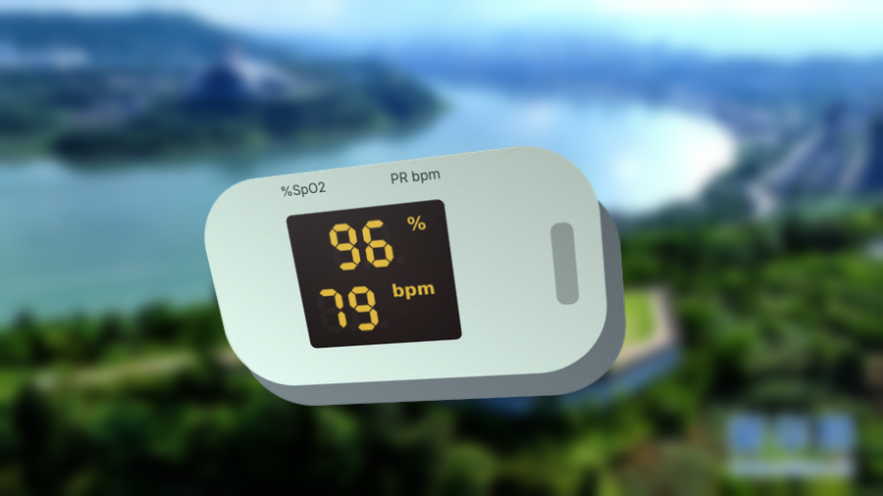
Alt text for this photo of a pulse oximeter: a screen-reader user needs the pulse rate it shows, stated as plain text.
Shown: 79 bpm
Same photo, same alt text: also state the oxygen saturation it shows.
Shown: 96 %
